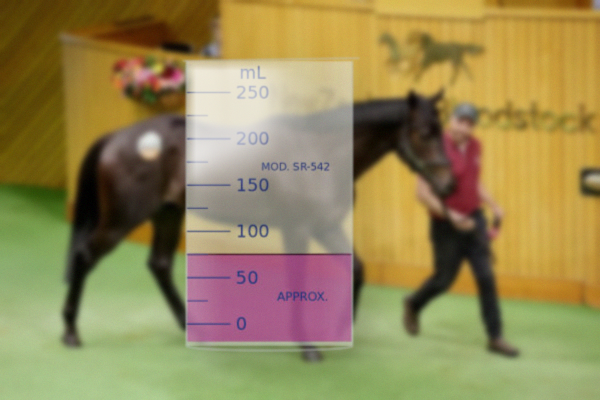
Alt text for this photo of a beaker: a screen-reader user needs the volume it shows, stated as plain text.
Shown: 75 mL
